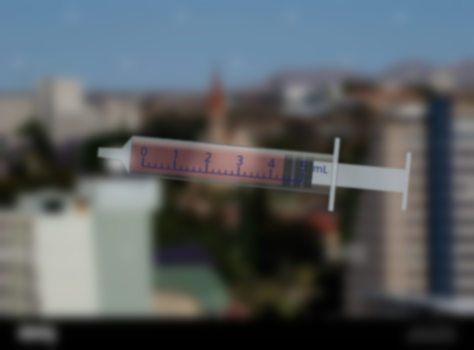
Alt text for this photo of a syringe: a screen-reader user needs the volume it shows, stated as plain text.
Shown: 4.4 mL
